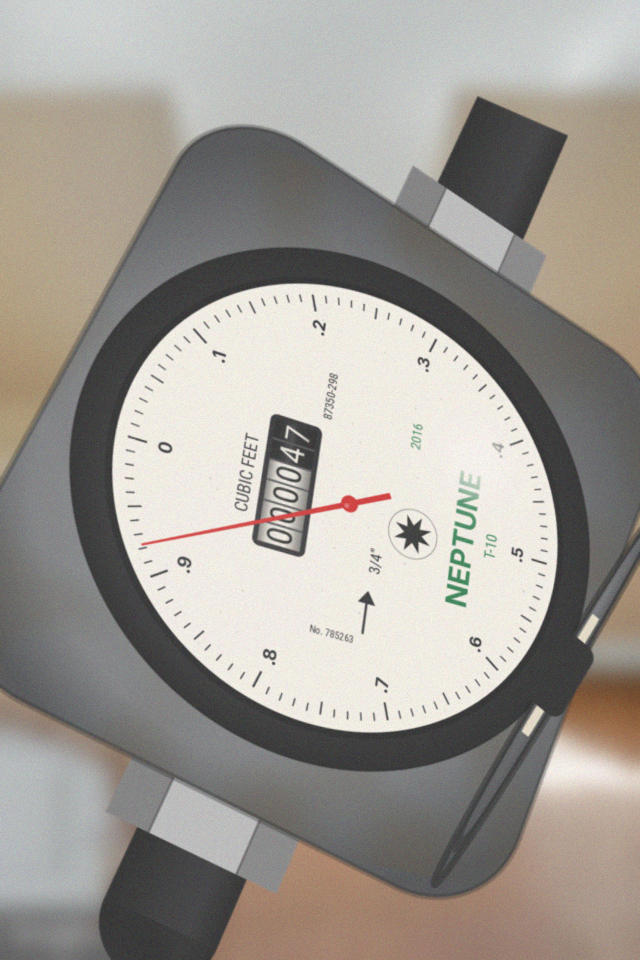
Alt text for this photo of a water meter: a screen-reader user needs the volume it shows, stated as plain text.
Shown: 46.92 ft³
